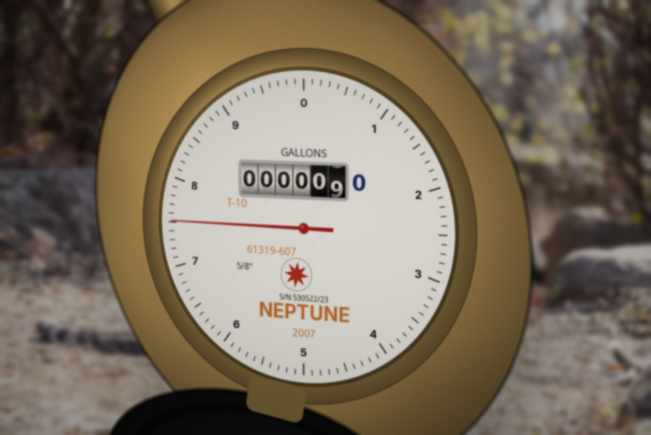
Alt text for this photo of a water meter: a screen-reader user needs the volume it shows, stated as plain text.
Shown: 87.5 gal
